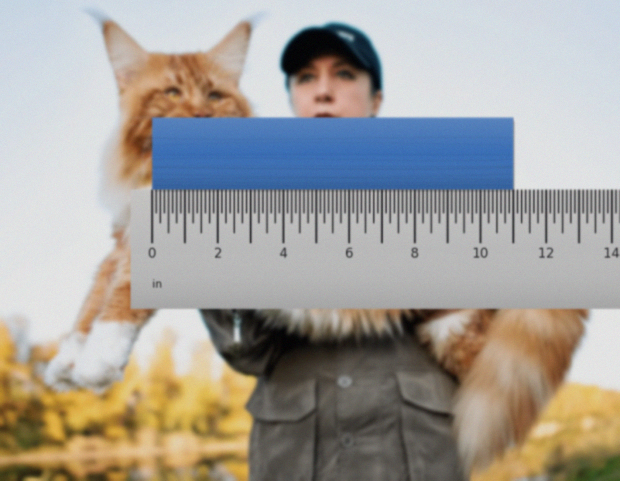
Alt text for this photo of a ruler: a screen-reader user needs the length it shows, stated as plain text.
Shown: 11 in
